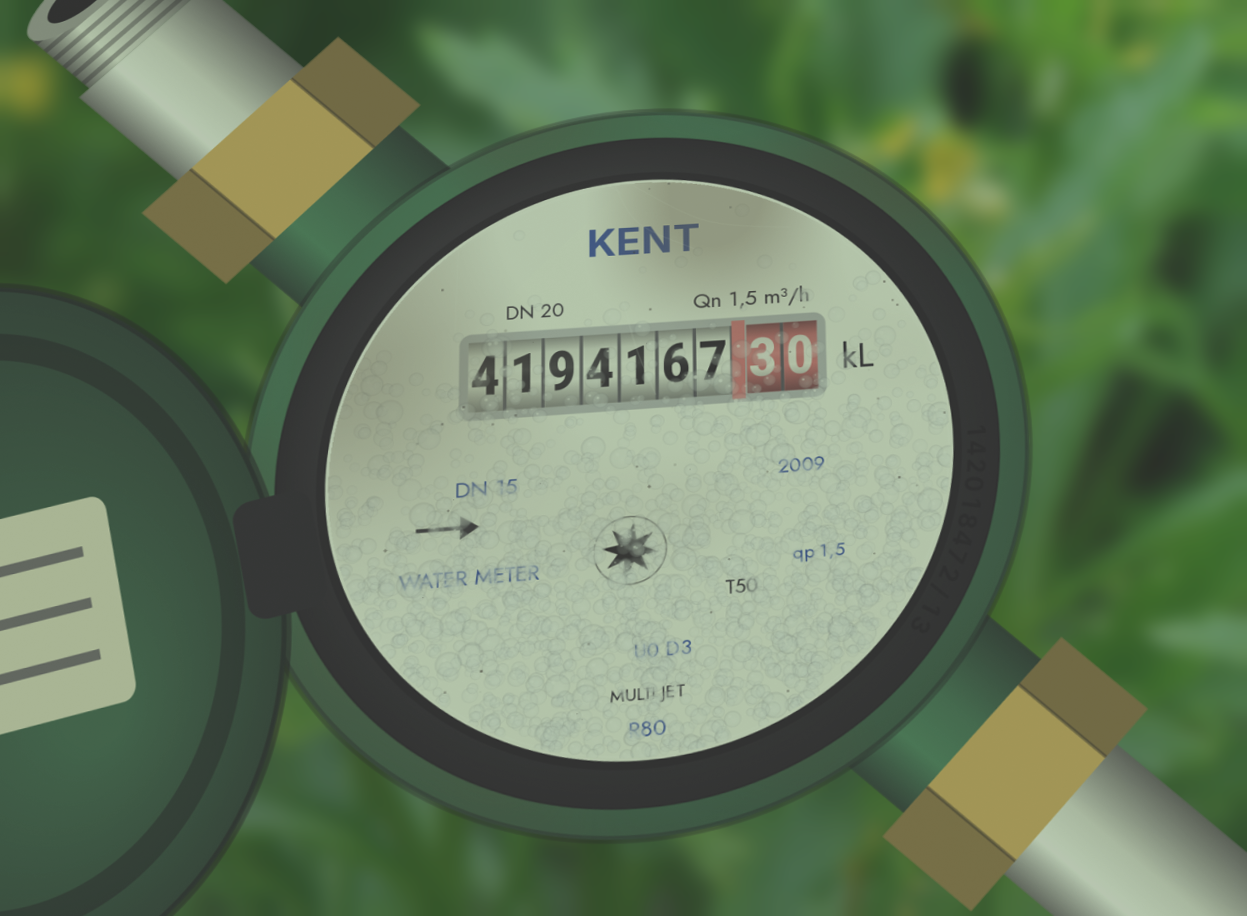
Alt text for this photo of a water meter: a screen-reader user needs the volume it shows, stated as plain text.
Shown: 4194167.30 kL
